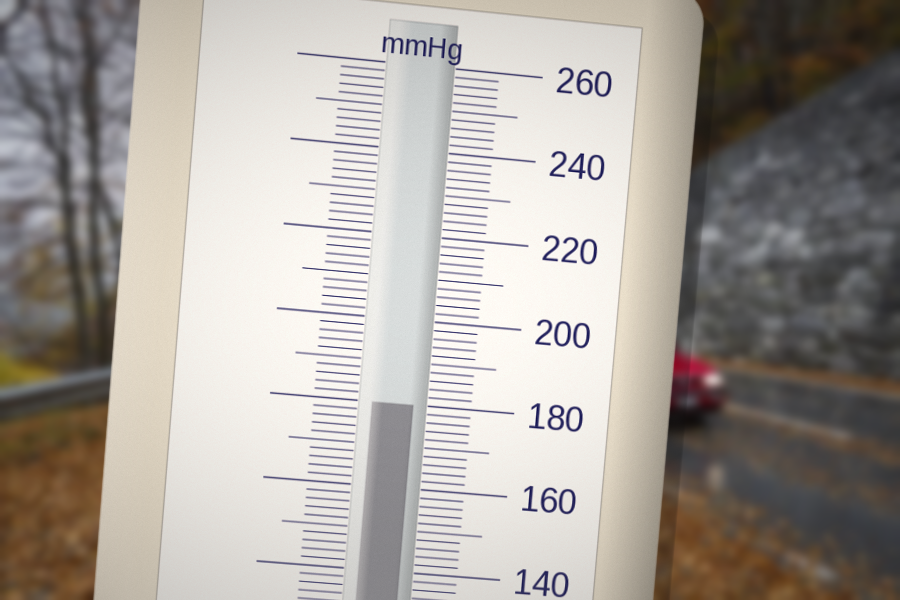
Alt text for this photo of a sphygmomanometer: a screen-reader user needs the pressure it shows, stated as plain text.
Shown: 180 mmHg
